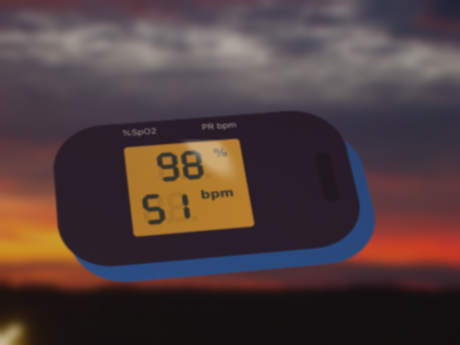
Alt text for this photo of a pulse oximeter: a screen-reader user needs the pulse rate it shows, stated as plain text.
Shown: 51 bpm
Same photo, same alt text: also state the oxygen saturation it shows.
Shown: 98 %
